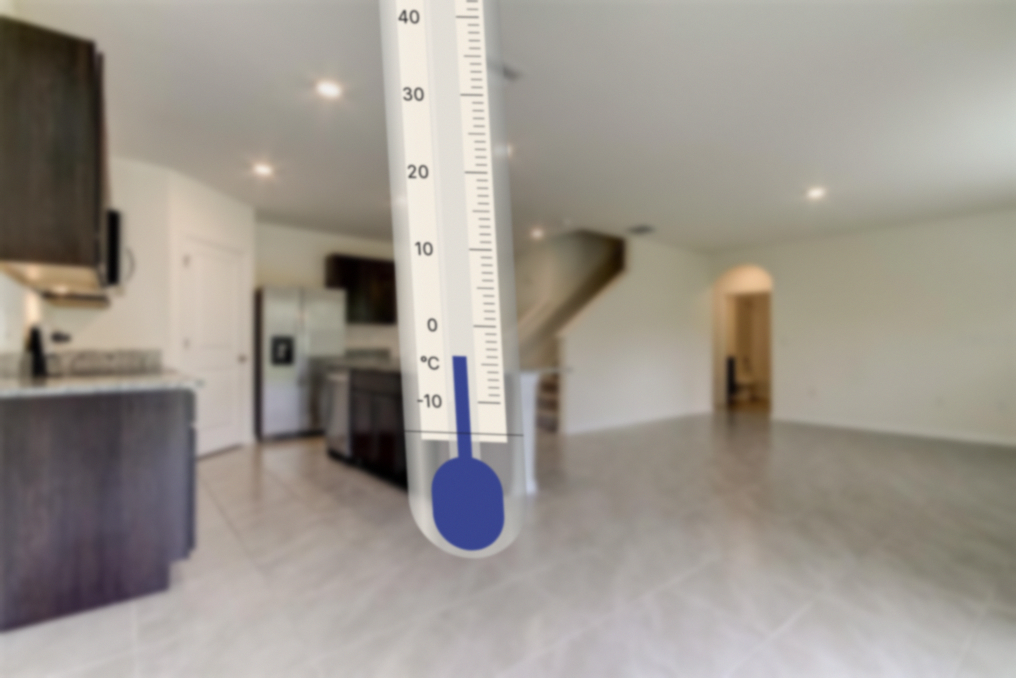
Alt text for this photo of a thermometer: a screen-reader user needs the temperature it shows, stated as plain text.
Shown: -4 °C
